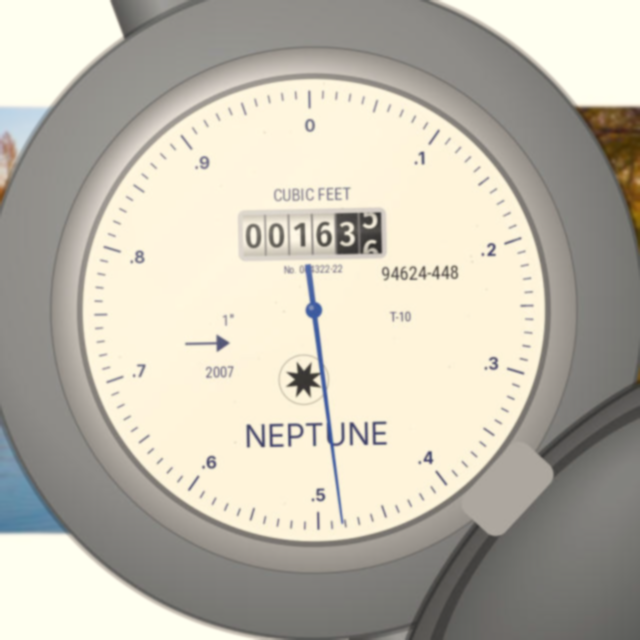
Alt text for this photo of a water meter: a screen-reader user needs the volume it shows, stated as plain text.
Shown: 1635.48 ft³
